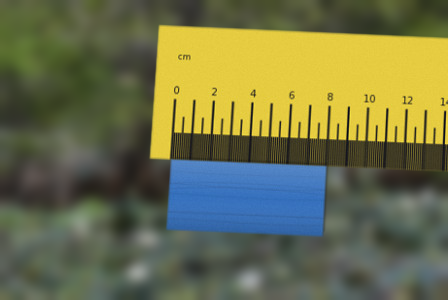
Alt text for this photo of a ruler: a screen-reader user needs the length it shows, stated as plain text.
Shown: 8 cm
